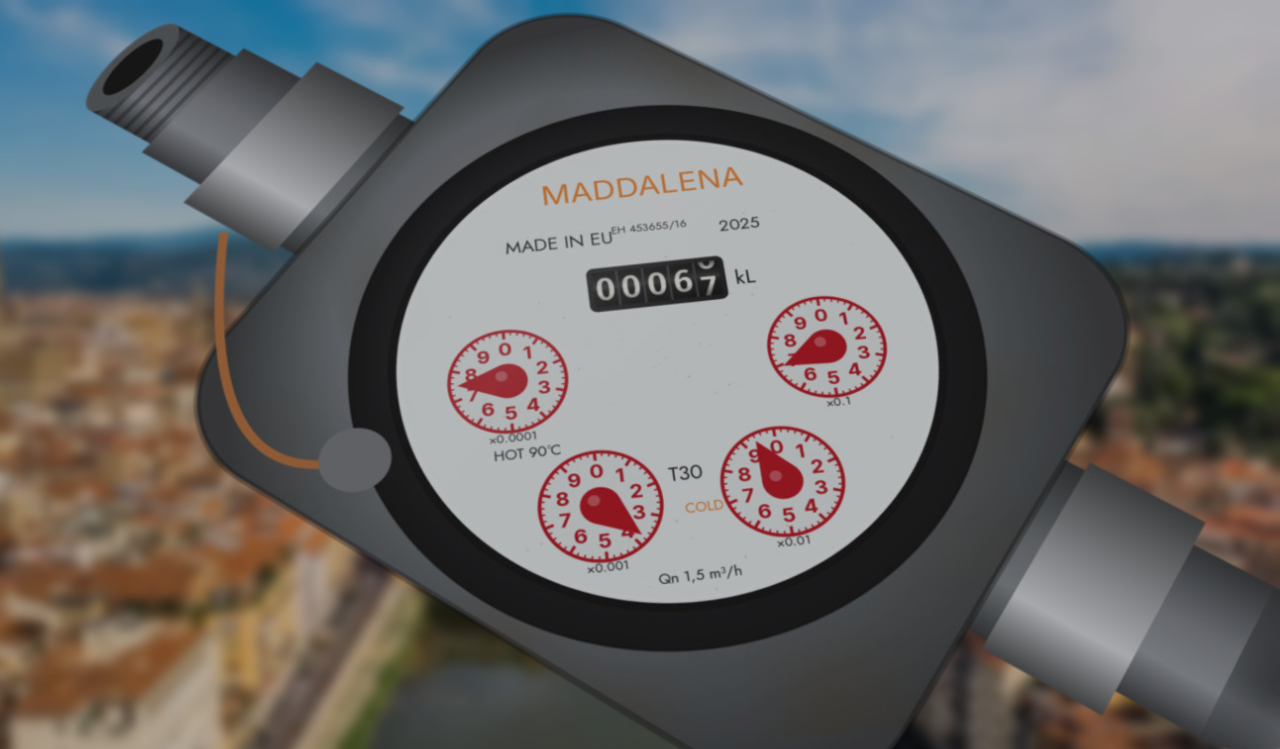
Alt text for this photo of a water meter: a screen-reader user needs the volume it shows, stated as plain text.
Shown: 66.6937 kL
